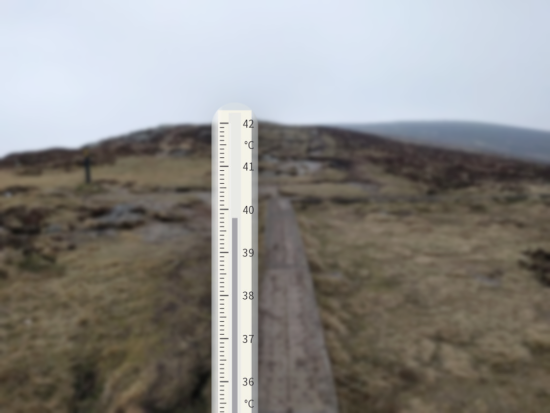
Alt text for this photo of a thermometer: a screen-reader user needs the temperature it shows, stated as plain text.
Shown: 39.8 °C
